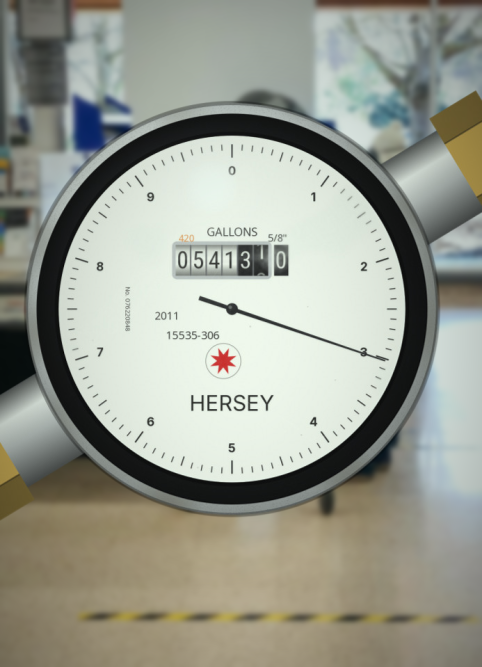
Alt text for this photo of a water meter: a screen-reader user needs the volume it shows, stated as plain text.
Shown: 541313.0 gal
